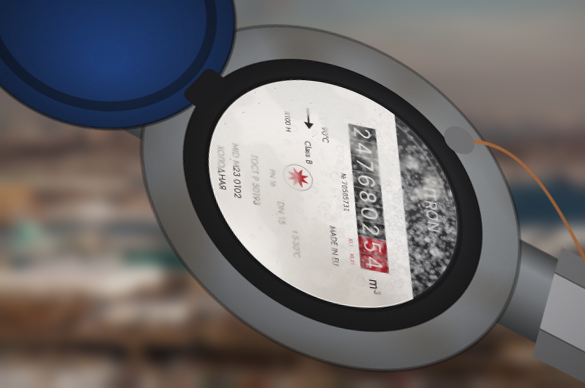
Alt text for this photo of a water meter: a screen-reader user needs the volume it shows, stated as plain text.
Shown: 2476802.54 m³
